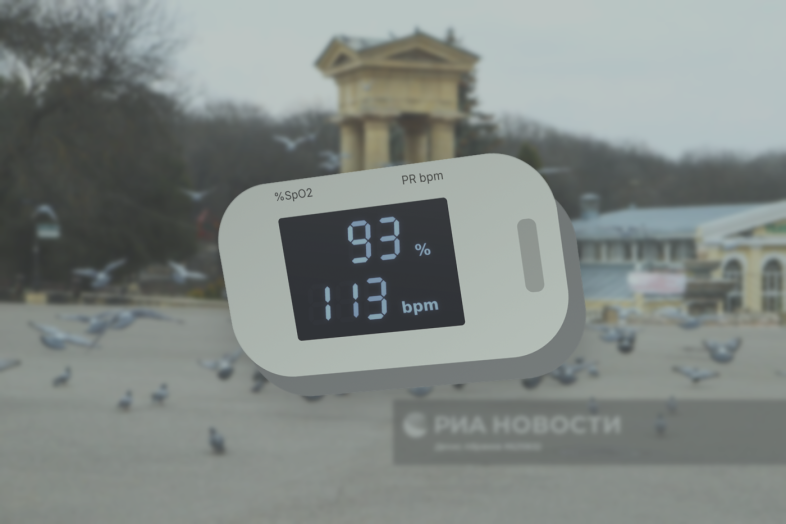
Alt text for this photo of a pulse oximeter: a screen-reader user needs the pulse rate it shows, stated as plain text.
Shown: 113 bpm
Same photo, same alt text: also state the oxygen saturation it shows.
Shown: 93 %
